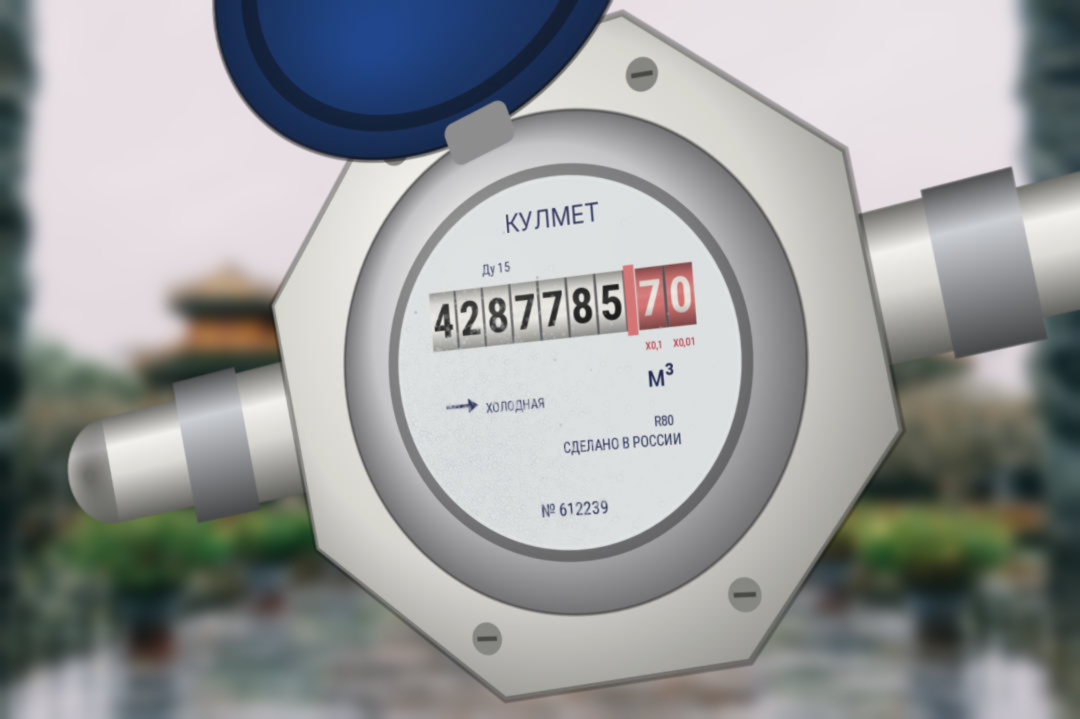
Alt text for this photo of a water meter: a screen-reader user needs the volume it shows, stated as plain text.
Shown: 4287785.70 m³
